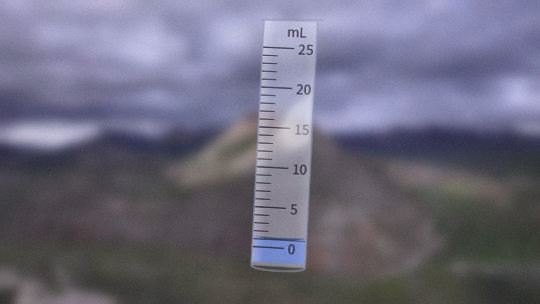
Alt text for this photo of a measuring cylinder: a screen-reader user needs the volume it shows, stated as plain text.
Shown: 1 mL
